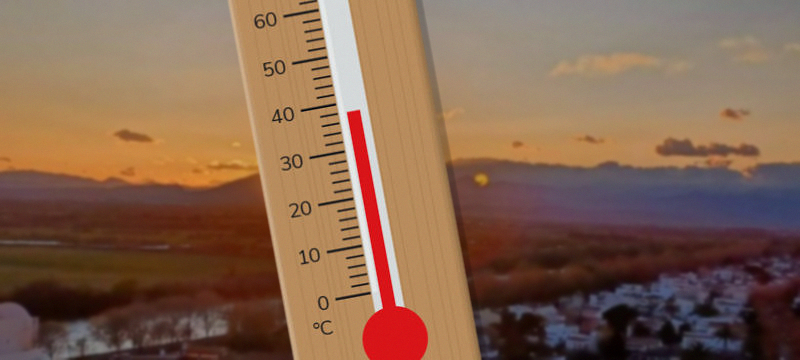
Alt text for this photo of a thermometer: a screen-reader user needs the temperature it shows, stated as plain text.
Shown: 38 °C
